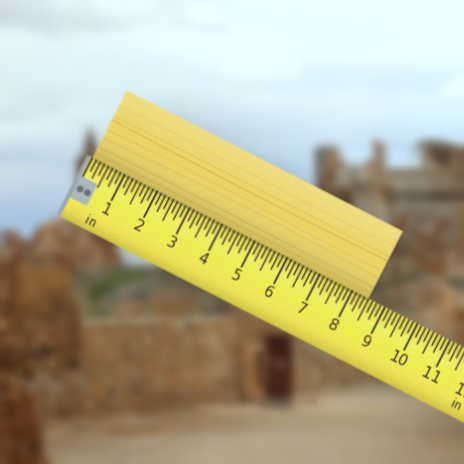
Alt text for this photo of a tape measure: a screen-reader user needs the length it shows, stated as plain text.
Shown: 8.5 in
